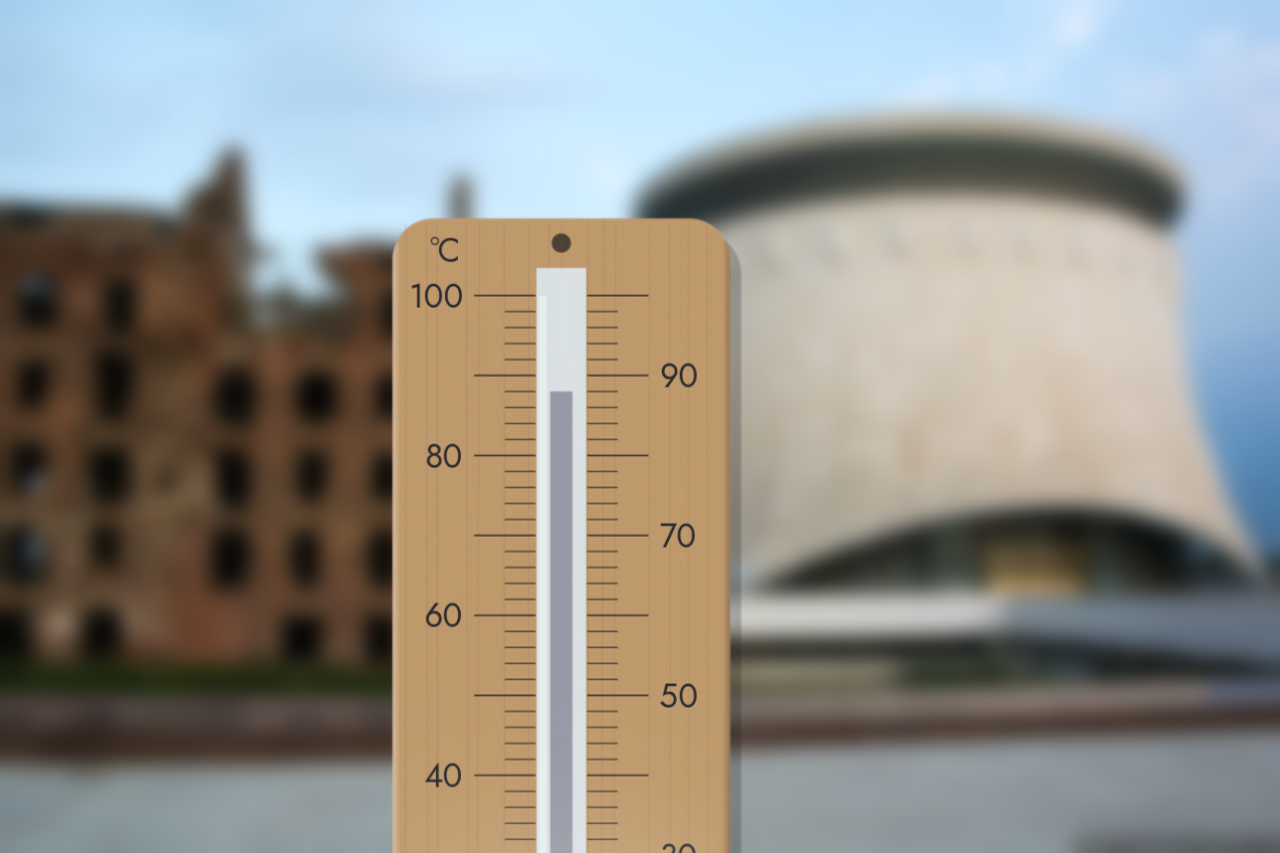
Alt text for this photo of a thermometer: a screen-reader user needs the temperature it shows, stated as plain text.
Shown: 88 °C
